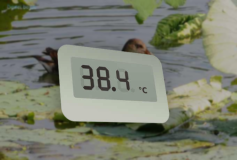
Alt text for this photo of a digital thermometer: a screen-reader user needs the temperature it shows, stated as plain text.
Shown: 38.4 °C
